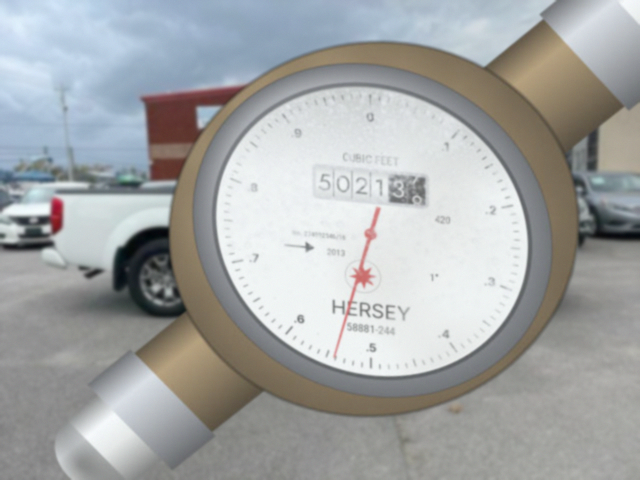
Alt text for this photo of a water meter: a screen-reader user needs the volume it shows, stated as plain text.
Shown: 502137.54 ft³
